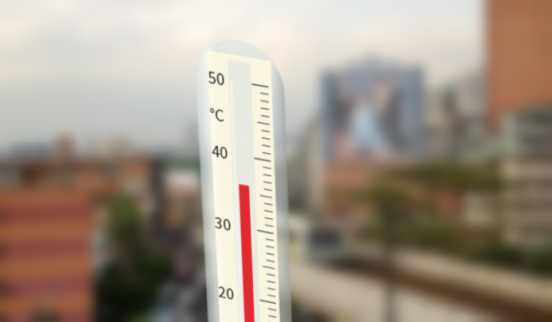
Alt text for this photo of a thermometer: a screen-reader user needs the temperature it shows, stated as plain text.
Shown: 36 °C
